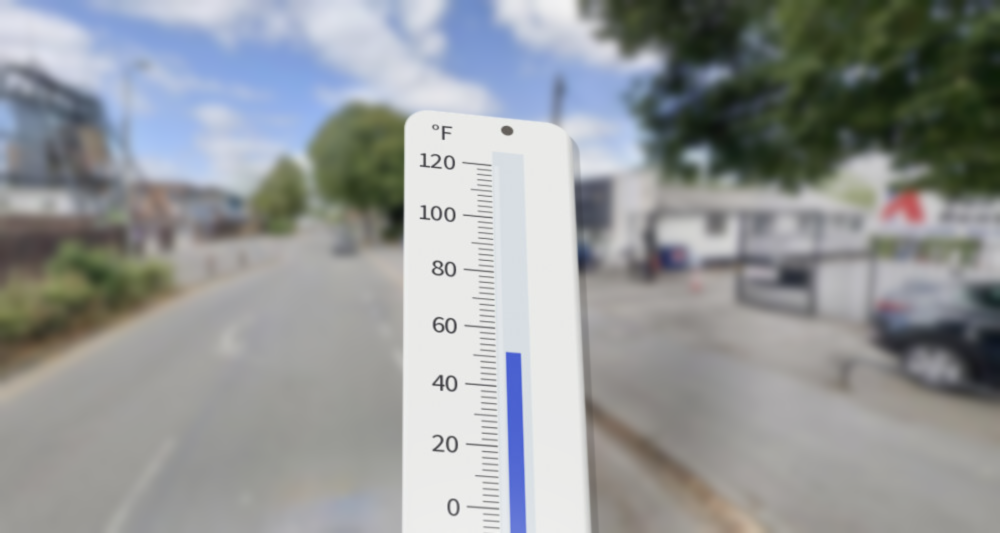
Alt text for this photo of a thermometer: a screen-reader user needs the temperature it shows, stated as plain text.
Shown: 52 °F
